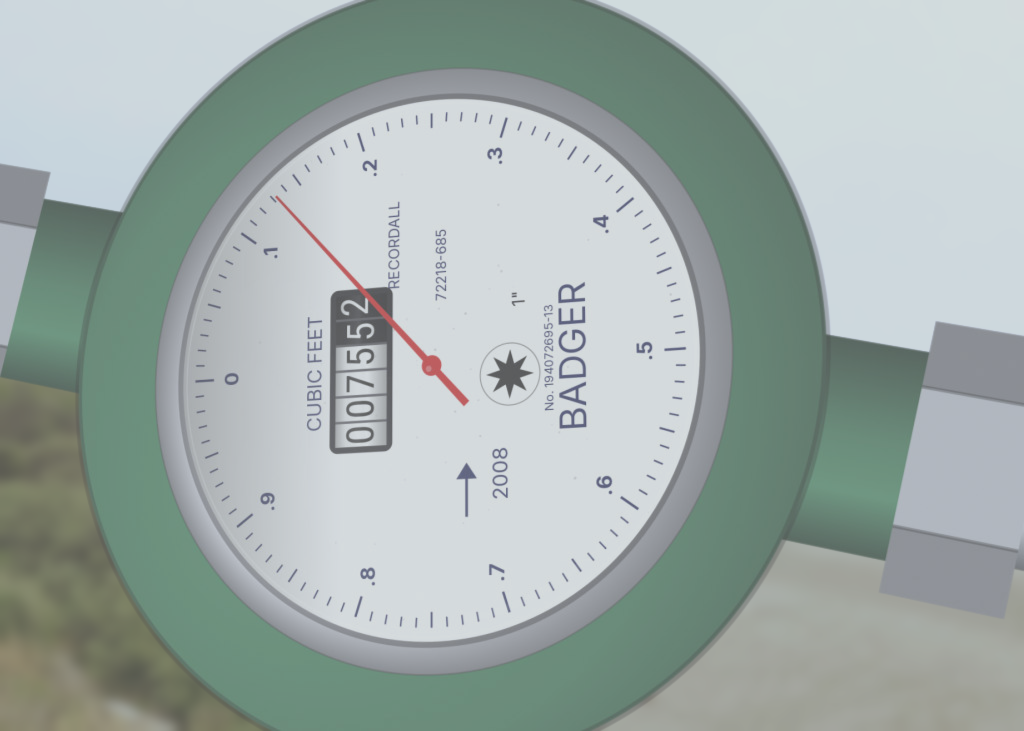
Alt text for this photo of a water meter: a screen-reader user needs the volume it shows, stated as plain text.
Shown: 7552.13 ft³
